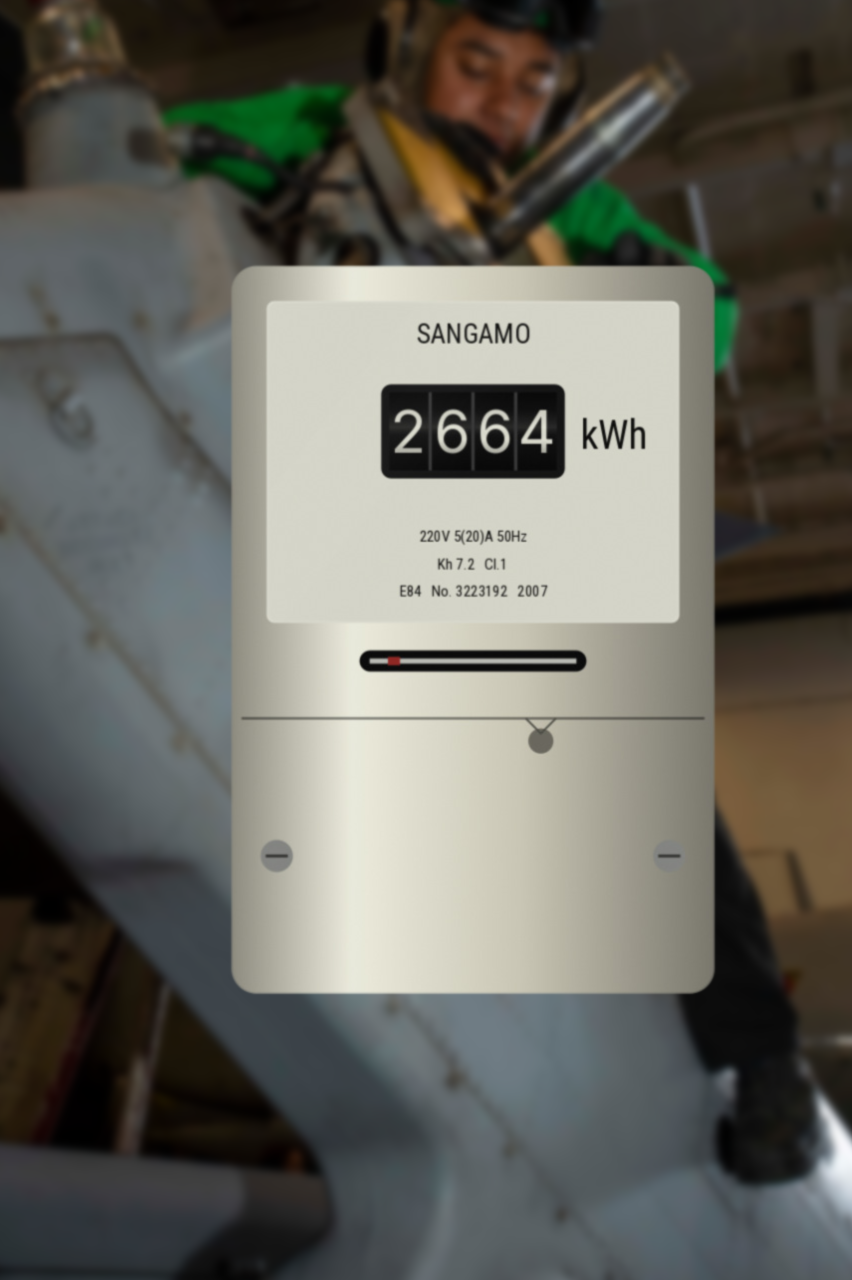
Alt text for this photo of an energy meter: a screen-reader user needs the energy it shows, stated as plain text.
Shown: 2664 kWh
